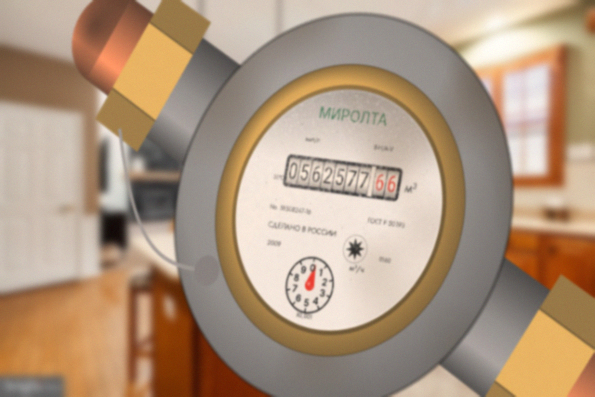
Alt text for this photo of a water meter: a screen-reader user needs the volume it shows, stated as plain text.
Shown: 562577.660 m³
